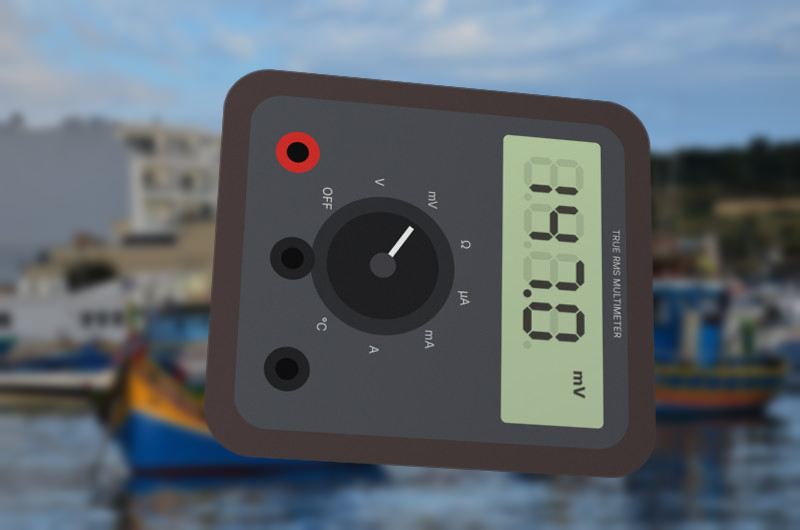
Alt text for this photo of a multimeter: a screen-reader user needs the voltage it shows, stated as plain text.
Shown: 147.0 mV
